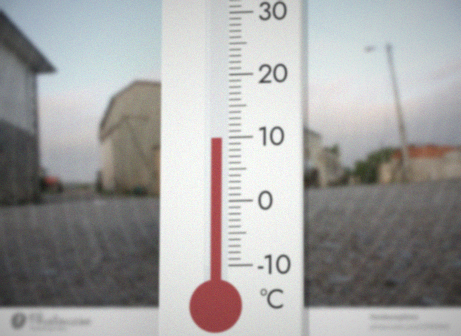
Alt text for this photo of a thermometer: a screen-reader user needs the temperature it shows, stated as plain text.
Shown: 10 °C
